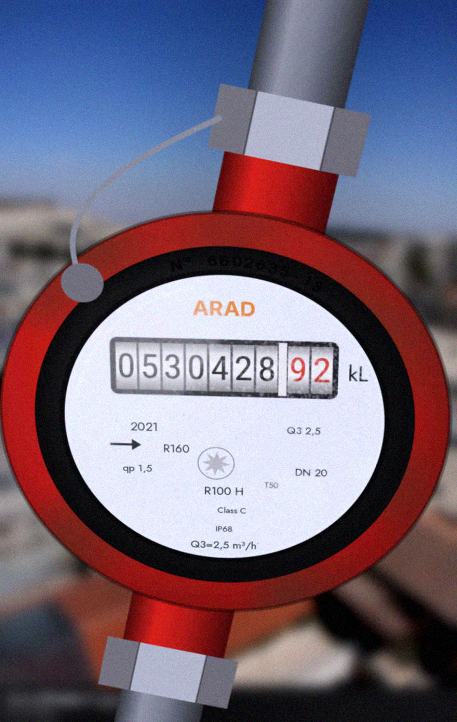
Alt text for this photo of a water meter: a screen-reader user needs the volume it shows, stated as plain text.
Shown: 530428.92 kL
